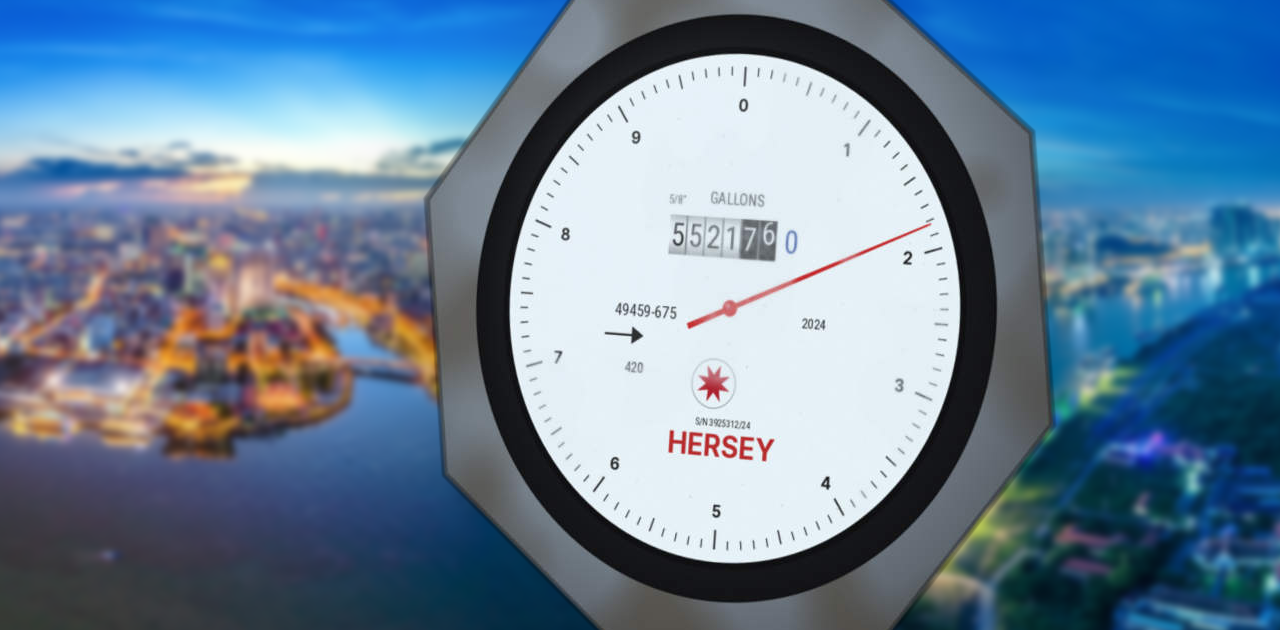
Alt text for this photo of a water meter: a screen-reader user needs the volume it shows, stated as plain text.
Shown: 5521761.8 gal
